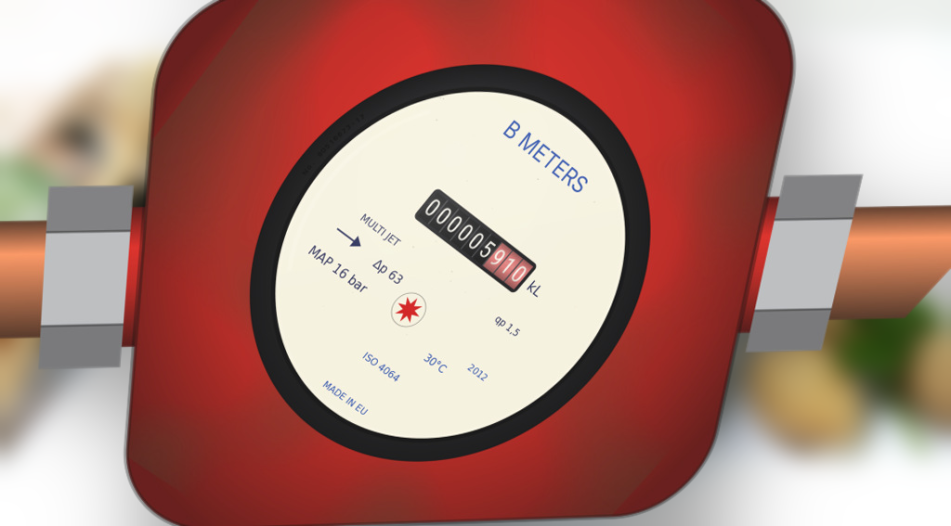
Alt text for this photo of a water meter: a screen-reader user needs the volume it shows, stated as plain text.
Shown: 5.910 kL
